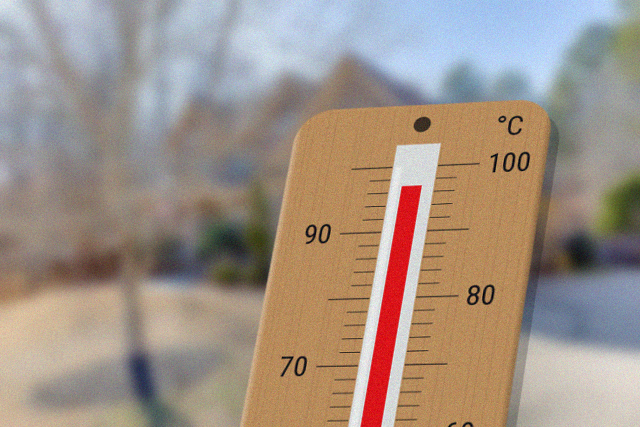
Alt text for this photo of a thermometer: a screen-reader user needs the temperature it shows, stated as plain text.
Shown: 97 °C
